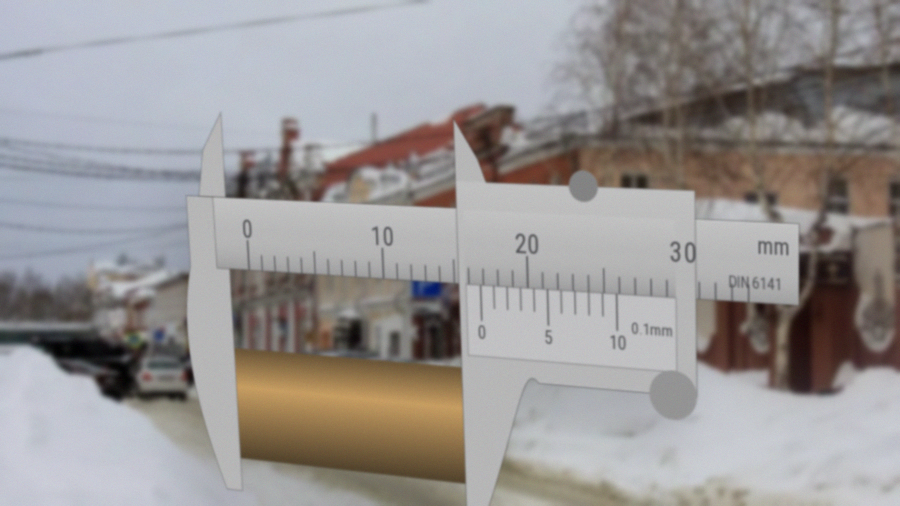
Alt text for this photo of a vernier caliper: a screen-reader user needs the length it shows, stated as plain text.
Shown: 16.8 mm
